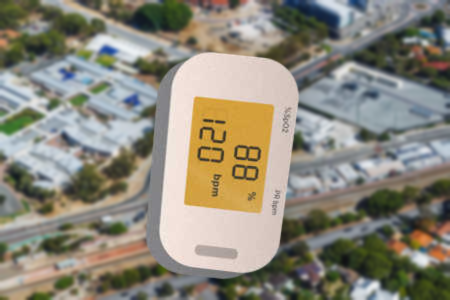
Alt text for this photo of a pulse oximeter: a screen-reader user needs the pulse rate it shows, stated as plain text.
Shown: 120 bpm
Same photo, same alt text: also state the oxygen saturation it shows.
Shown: 88 %
